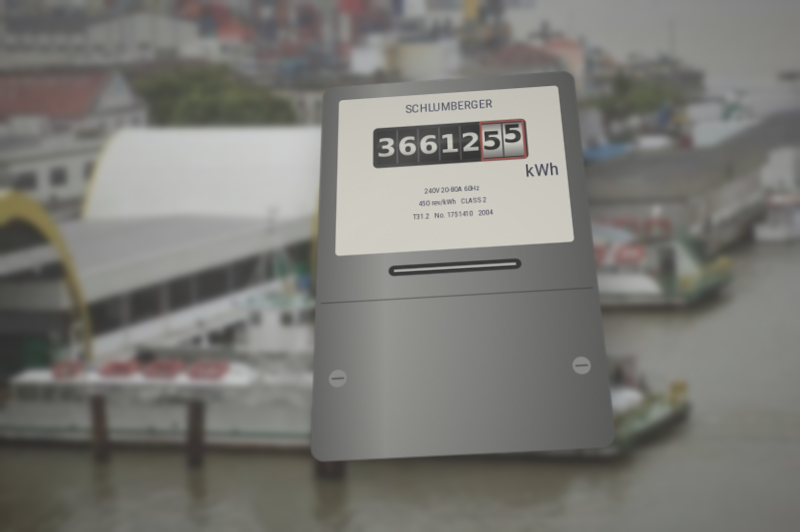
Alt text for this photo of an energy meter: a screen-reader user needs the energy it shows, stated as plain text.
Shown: 36612.55 kWh
